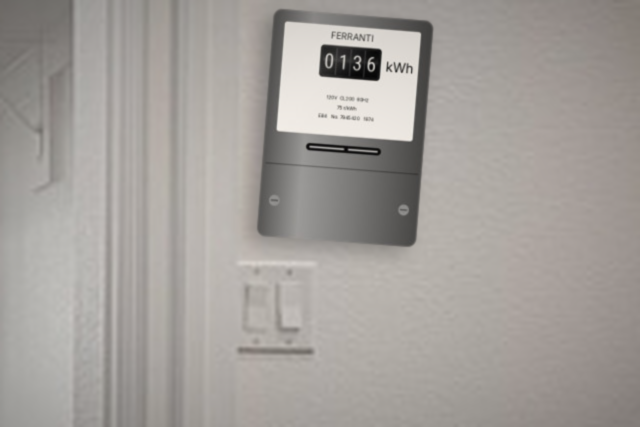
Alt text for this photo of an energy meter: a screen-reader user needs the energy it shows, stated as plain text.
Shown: 136 kWh
